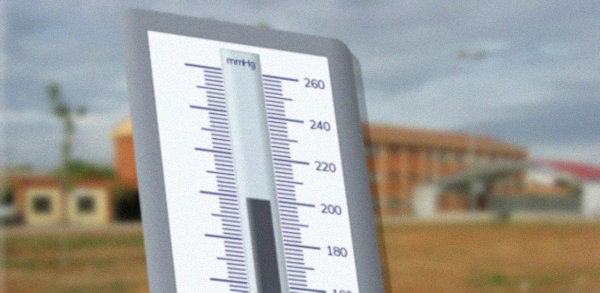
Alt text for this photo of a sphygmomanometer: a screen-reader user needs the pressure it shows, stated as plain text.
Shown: 200 mmHg
